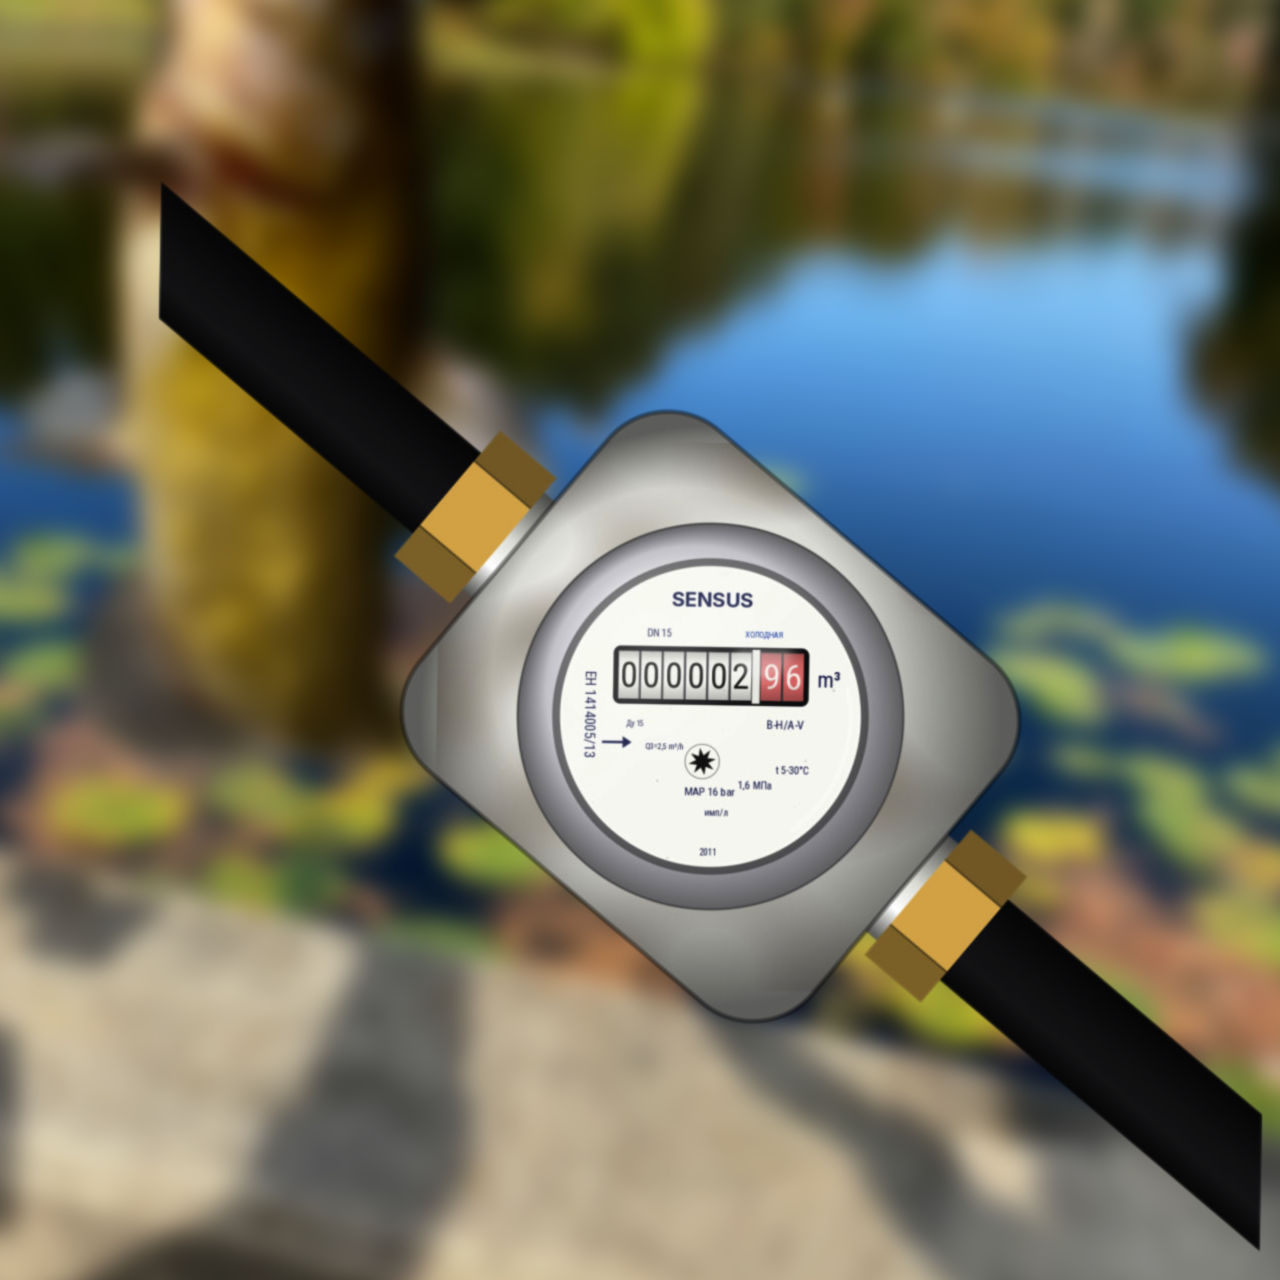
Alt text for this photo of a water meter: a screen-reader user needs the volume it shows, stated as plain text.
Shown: 2.96 m³
